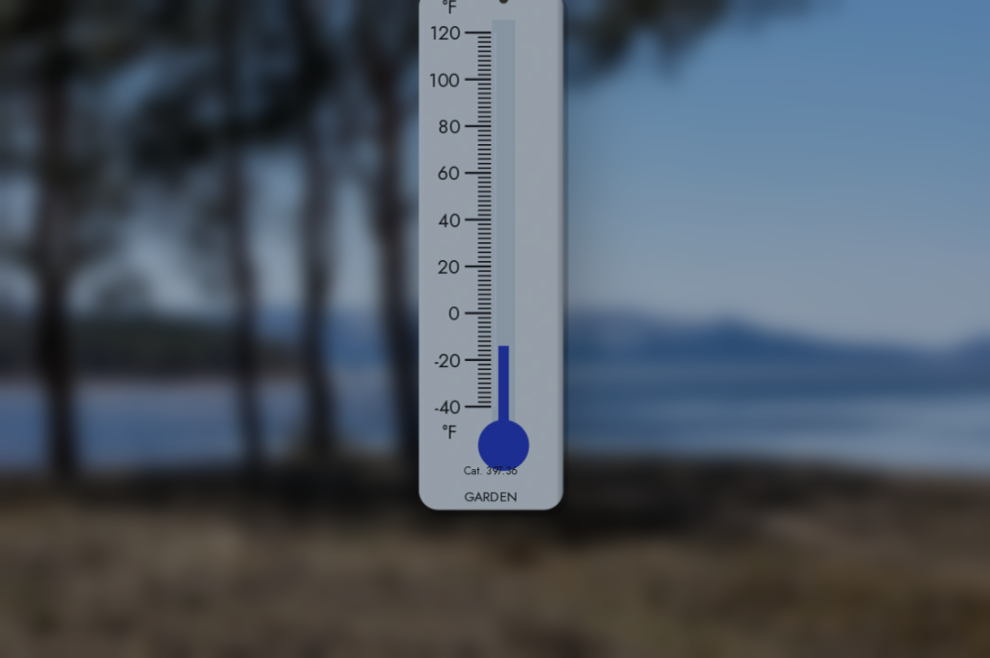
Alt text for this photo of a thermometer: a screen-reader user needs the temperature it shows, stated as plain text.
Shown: -14 °F
